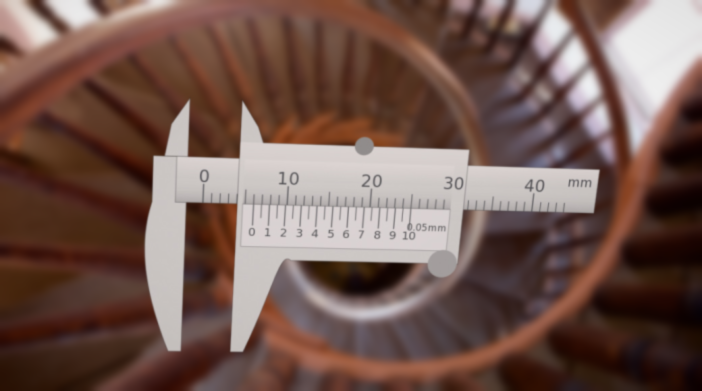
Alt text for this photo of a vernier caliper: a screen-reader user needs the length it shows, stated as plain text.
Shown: 6.0 mm
